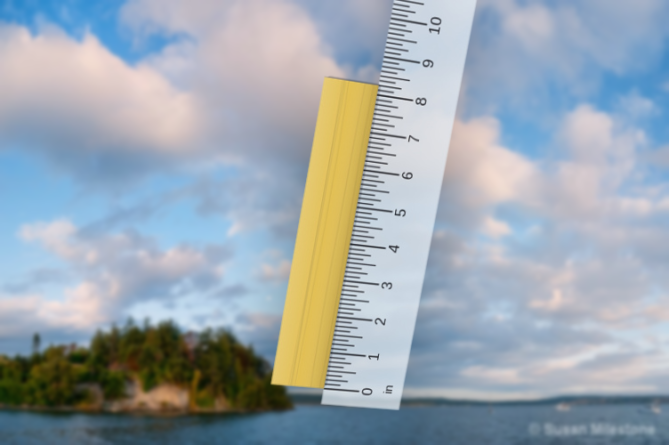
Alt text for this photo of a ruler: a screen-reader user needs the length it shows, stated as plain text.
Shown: 8.25 in
